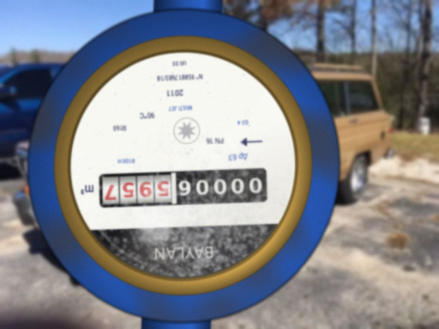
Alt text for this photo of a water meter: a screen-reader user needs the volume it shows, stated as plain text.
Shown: 6.5957 m³
